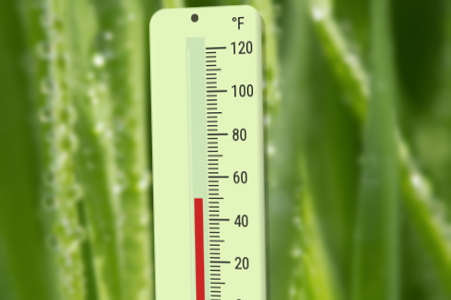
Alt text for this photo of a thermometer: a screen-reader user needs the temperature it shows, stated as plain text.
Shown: 50 °F
